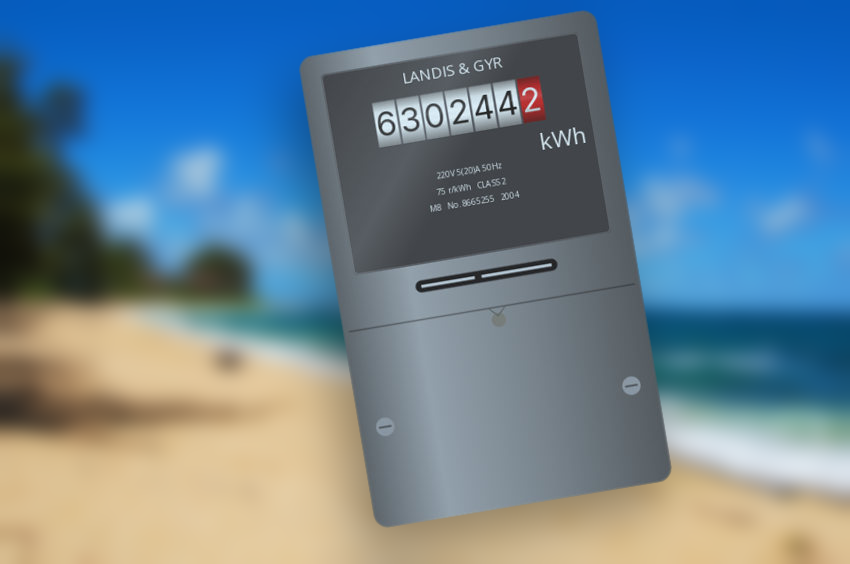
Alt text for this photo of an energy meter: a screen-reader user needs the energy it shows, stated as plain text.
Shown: 630244.2 kWh
